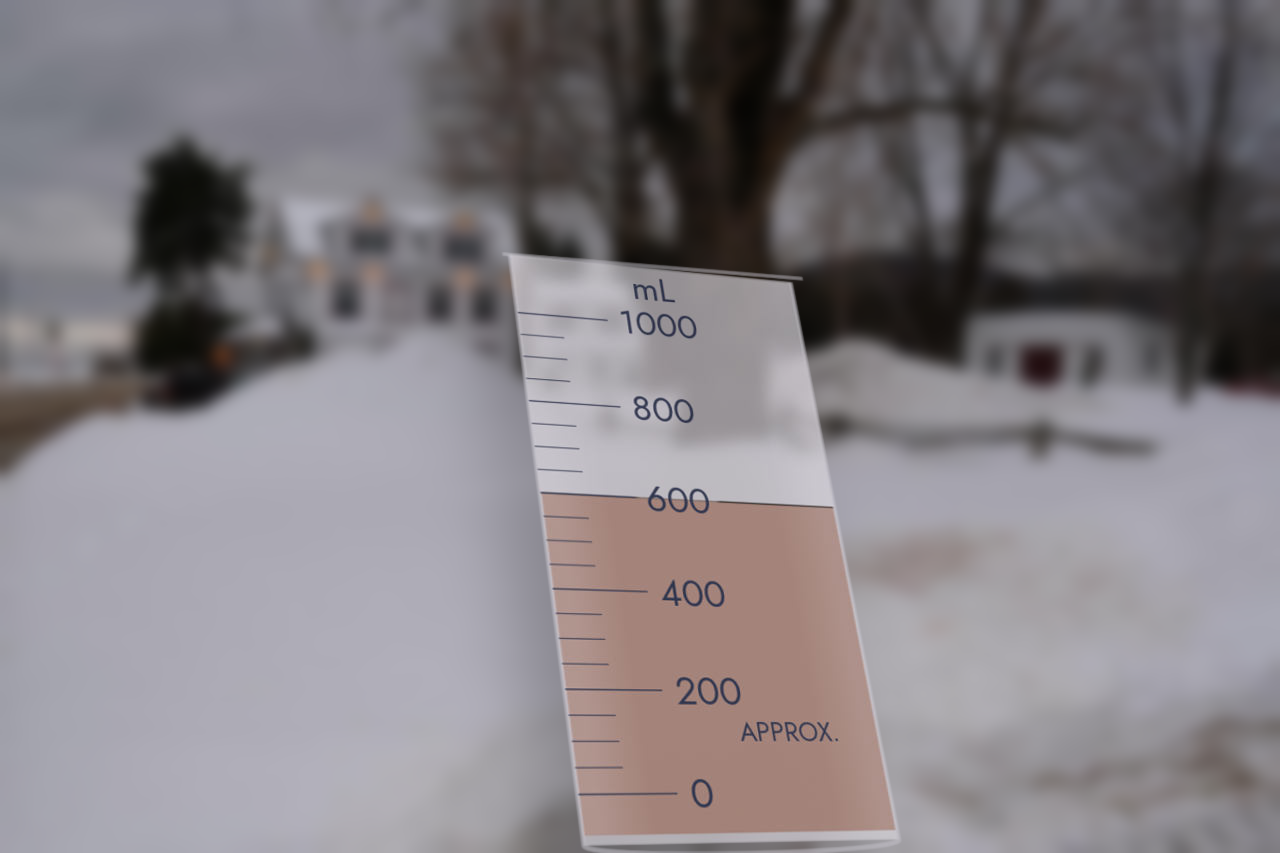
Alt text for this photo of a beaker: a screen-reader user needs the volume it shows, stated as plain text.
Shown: 600 mL
